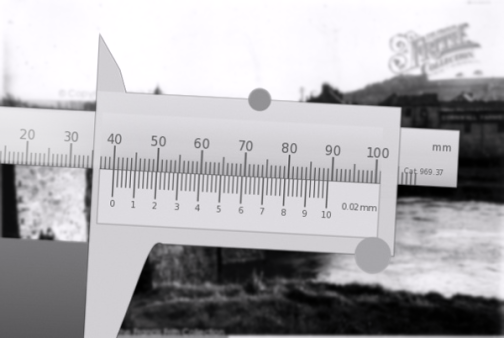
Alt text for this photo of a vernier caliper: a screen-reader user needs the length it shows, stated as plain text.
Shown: 40.0 mm
